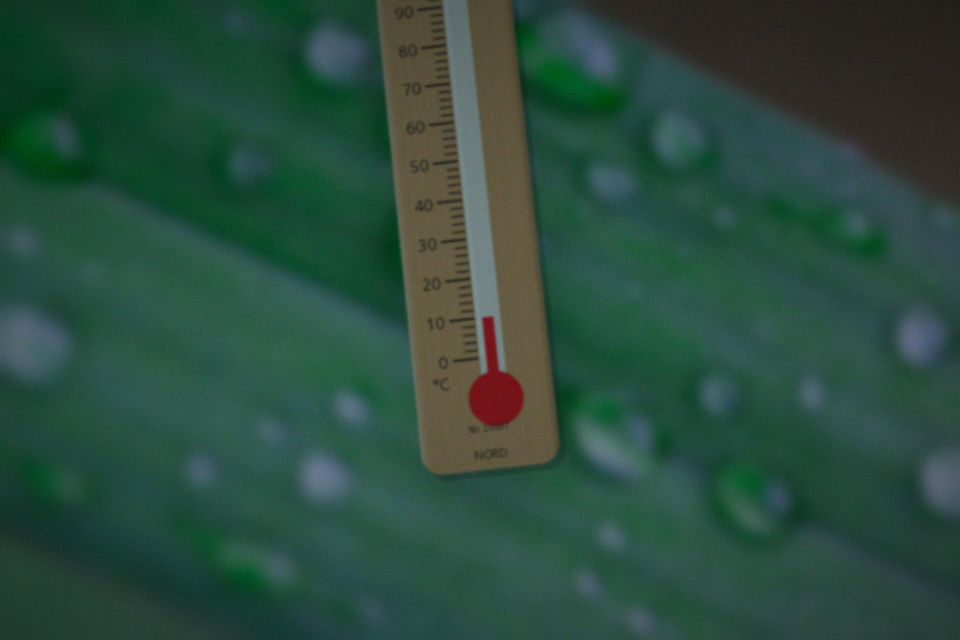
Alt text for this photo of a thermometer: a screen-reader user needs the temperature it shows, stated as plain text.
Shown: 10 °C
